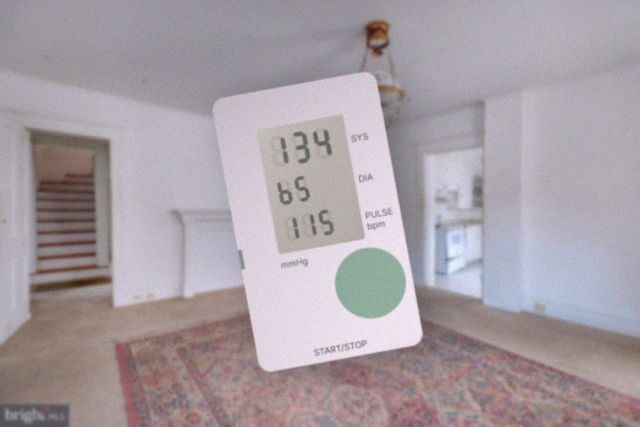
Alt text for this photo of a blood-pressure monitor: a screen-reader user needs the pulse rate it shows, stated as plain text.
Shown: 115 bpm
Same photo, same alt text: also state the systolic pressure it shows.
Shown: 134 mmHg
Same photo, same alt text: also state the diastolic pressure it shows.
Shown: 65 mmHg
